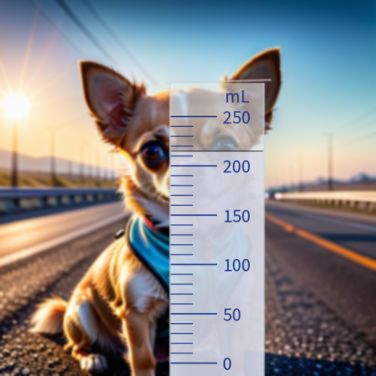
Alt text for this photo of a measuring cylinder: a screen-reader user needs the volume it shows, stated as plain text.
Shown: 215 mL
